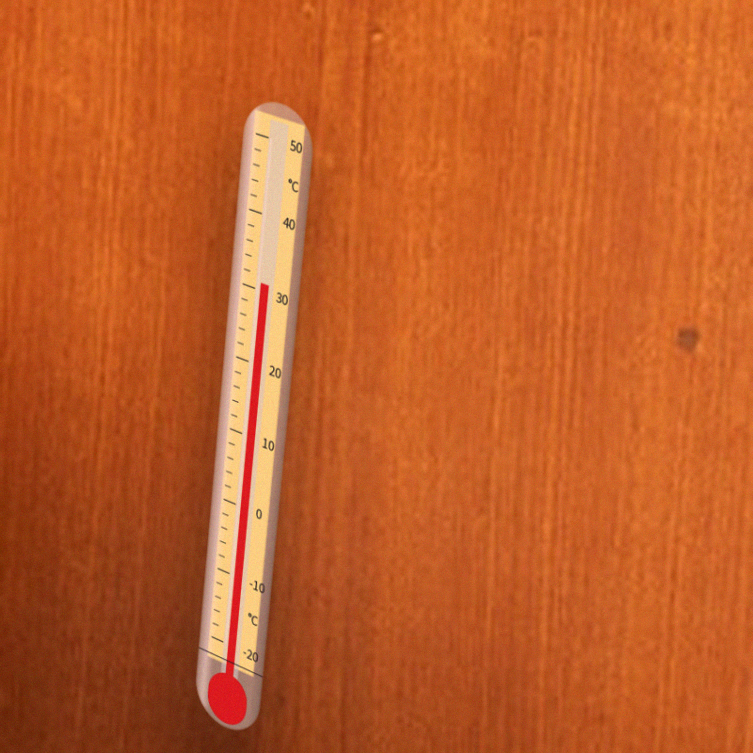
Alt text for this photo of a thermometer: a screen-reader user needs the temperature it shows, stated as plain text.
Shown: 31 °C
